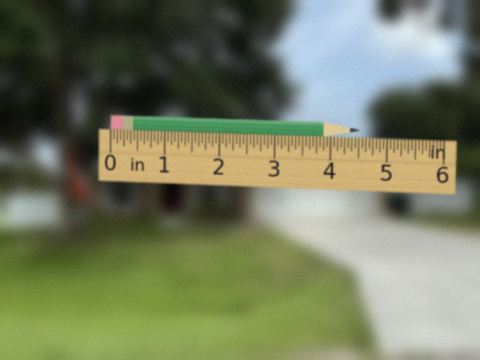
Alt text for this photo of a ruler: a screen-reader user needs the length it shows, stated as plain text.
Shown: 4.5 in
